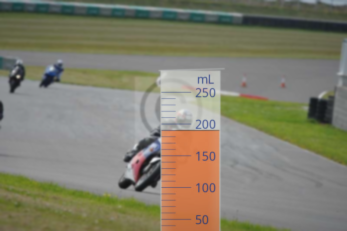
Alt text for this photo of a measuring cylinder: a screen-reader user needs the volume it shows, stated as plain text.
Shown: 190 mL
